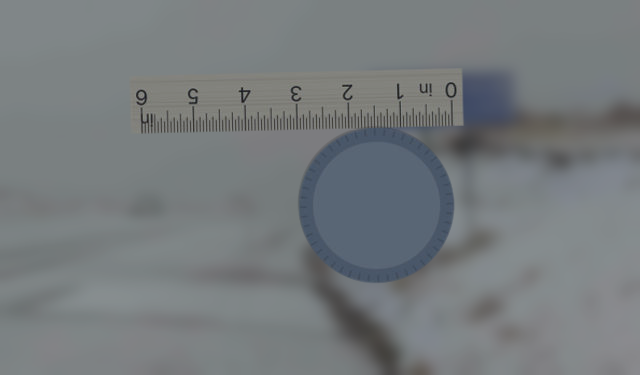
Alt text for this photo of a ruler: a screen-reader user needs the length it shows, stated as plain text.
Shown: 3 in
